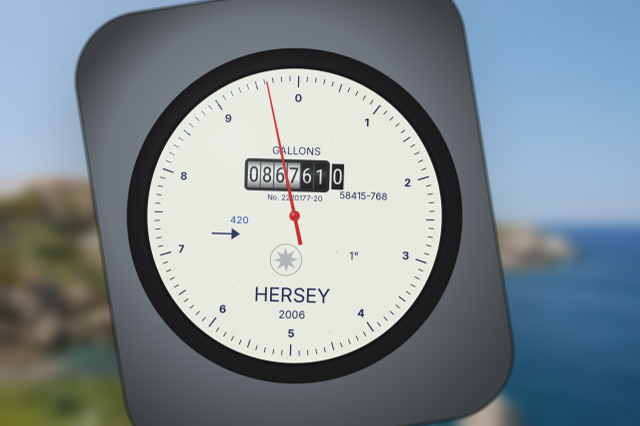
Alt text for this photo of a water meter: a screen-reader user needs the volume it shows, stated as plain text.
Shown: 867609.6 gal
